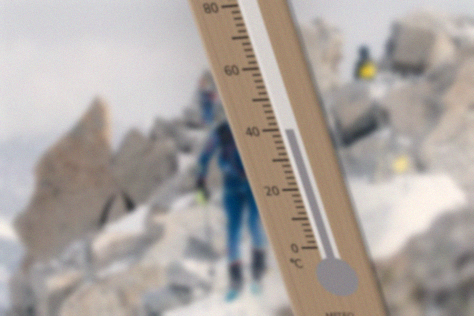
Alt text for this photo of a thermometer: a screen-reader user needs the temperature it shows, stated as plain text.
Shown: 40 °C
